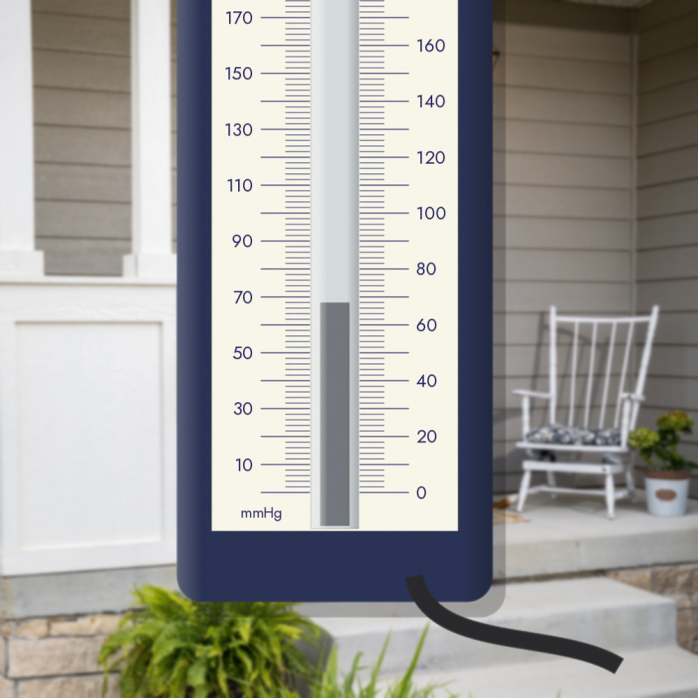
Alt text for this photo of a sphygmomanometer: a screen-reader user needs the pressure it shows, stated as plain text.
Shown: 68 mmHg
